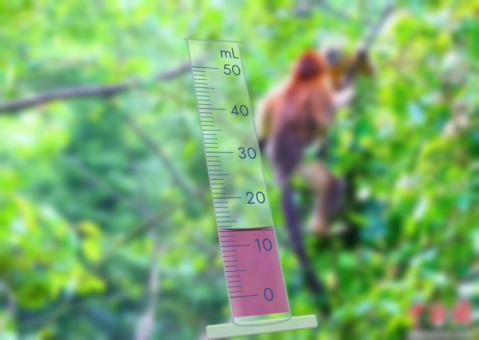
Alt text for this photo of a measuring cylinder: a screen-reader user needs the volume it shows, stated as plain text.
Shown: 13 mL
